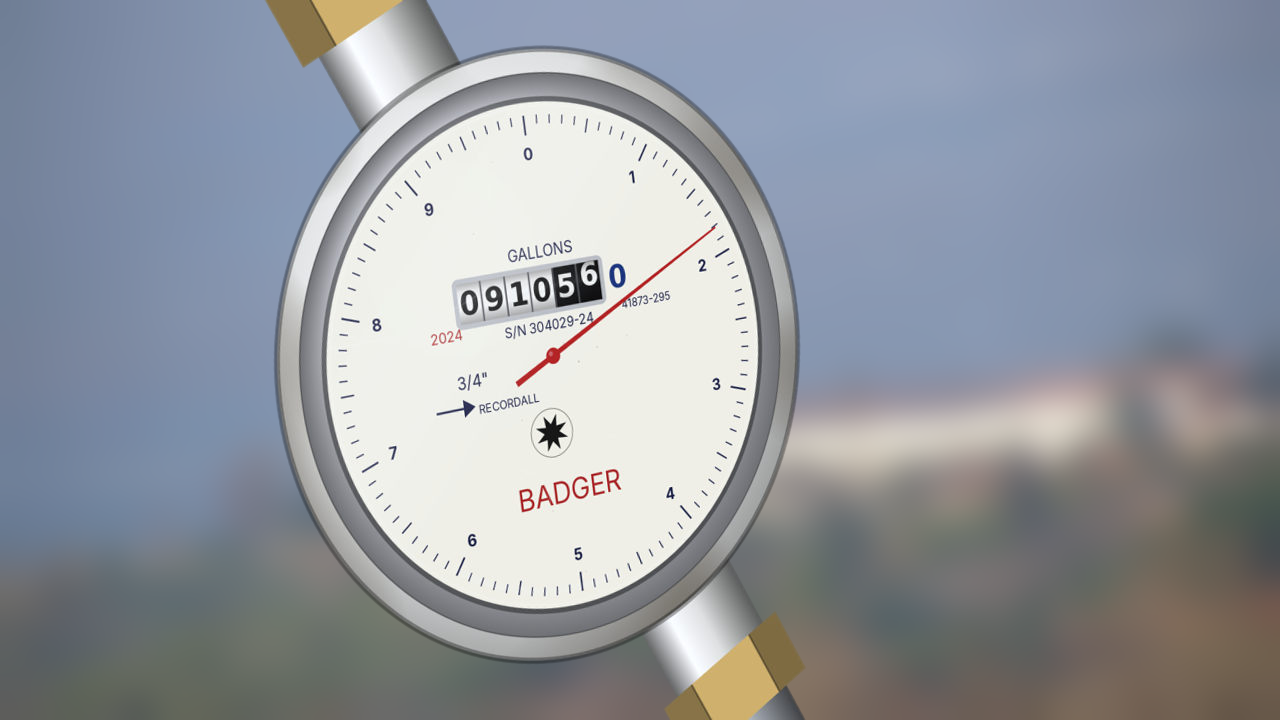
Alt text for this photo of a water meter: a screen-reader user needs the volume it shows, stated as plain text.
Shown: 910561.8 gal
